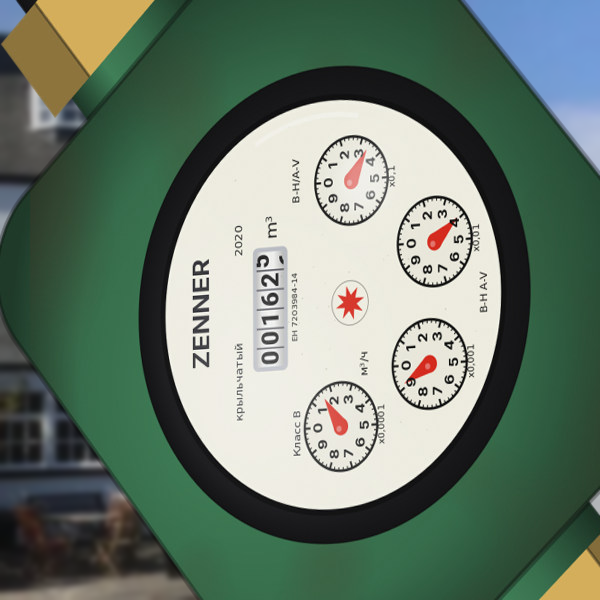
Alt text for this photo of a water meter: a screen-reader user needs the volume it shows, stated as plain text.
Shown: 1625.3391 m³
